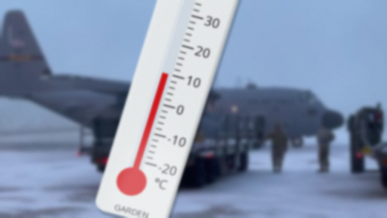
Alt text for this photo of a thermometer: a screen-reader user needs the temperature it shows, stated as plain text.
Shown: 10 °C
